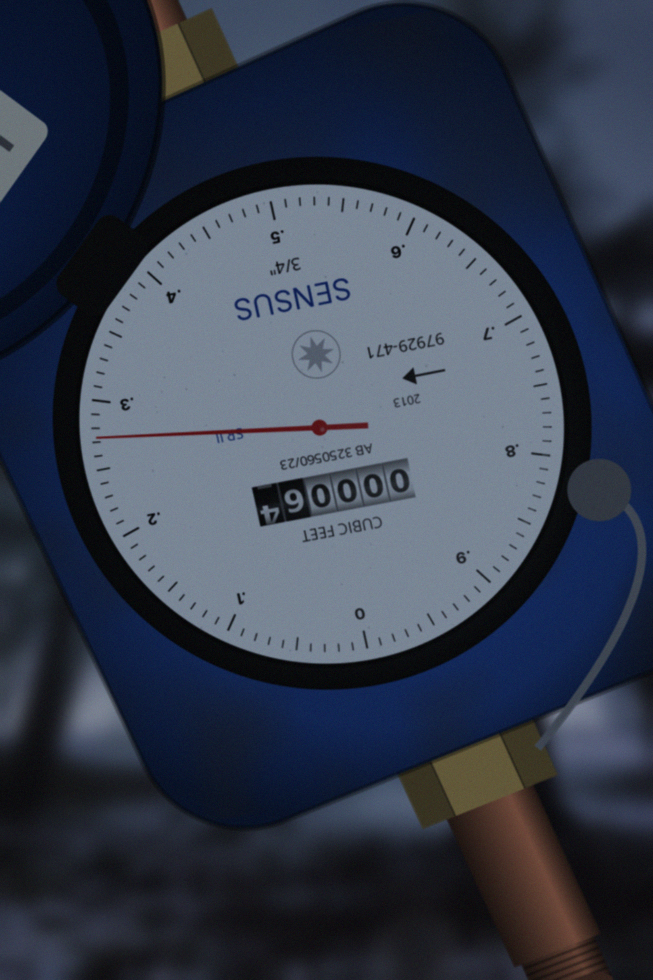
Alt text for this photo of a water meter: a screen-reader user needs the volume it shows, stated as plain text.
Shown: 64.27 ft³
